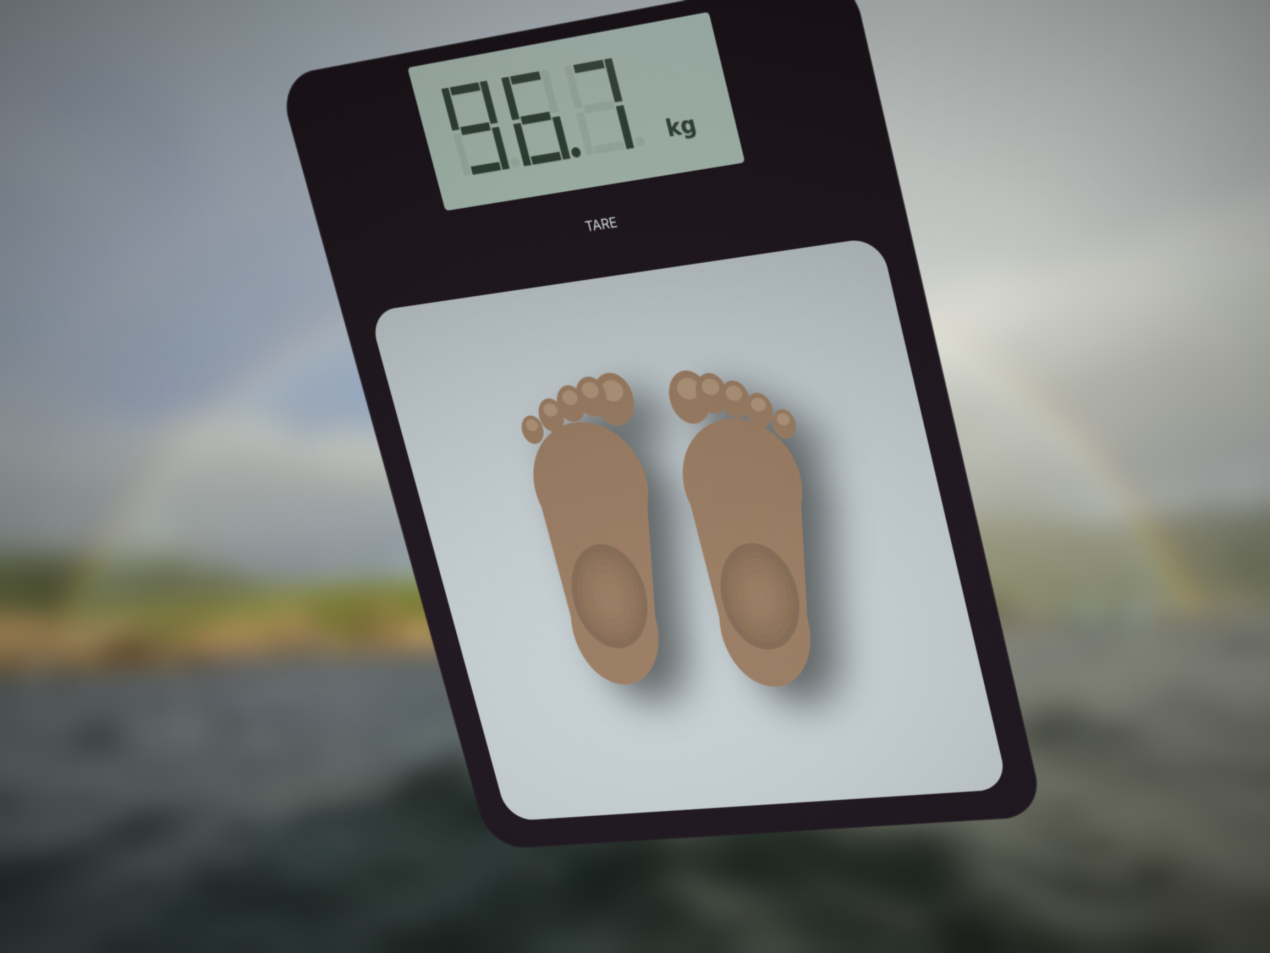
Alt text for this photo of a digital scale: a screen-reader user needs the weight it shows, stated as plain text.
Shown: 96.7 kg
